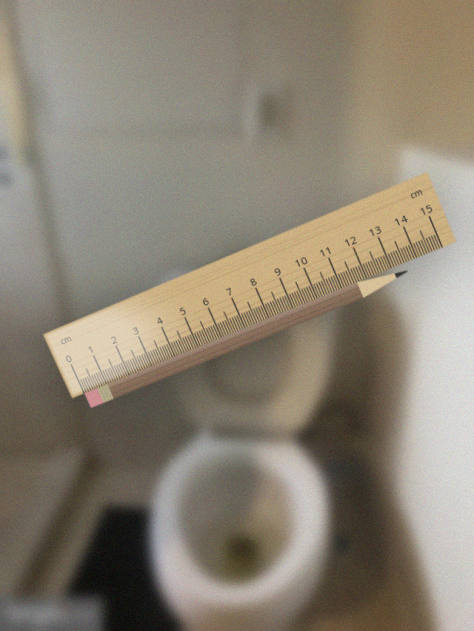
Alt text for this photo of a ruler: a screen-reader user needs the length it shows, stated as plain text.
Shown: 13.5 cm
